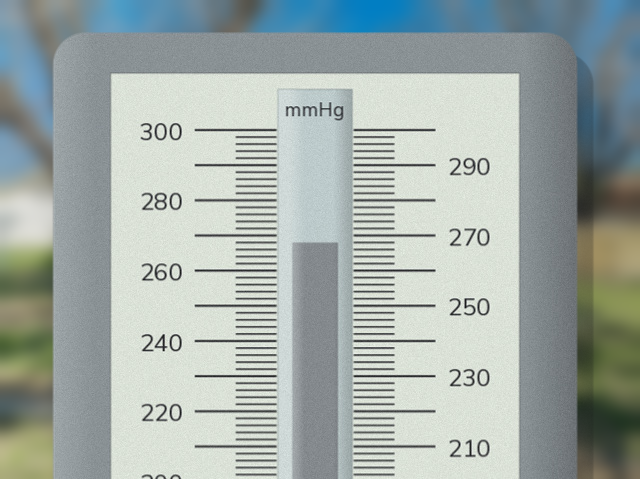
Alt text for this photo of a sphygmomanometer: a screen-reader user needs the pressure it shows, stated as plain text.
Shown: 268 mmHg
